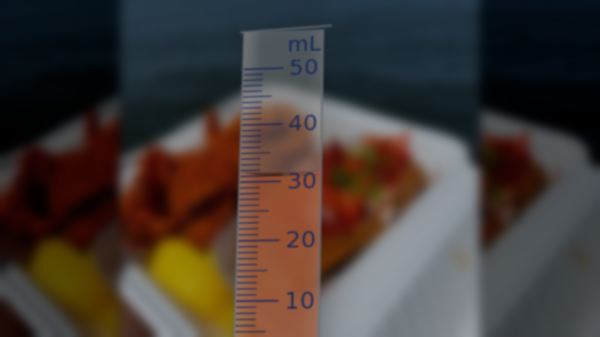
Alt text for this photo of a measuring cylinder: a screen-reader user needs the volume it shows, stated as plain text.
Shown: 31 mL
